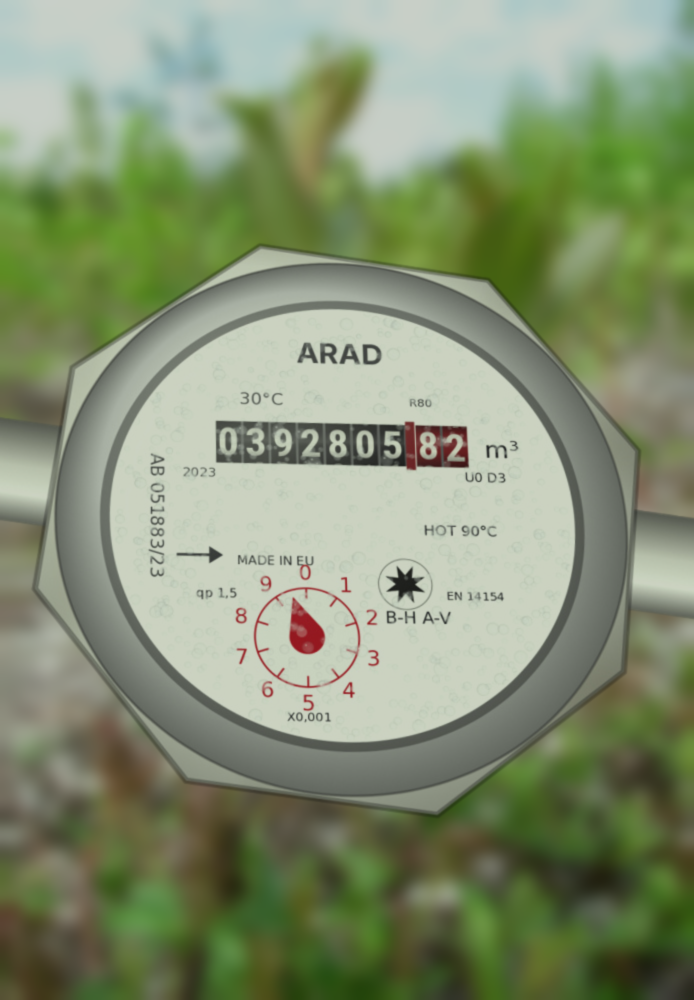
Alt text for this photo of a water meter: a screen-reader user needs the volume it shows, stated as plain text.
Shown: 392805.819 m³
